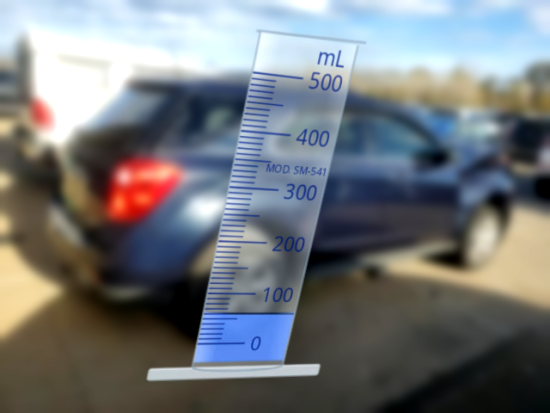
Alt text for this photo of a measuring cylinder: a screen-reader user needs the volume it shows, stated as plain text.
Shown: 60 mL
